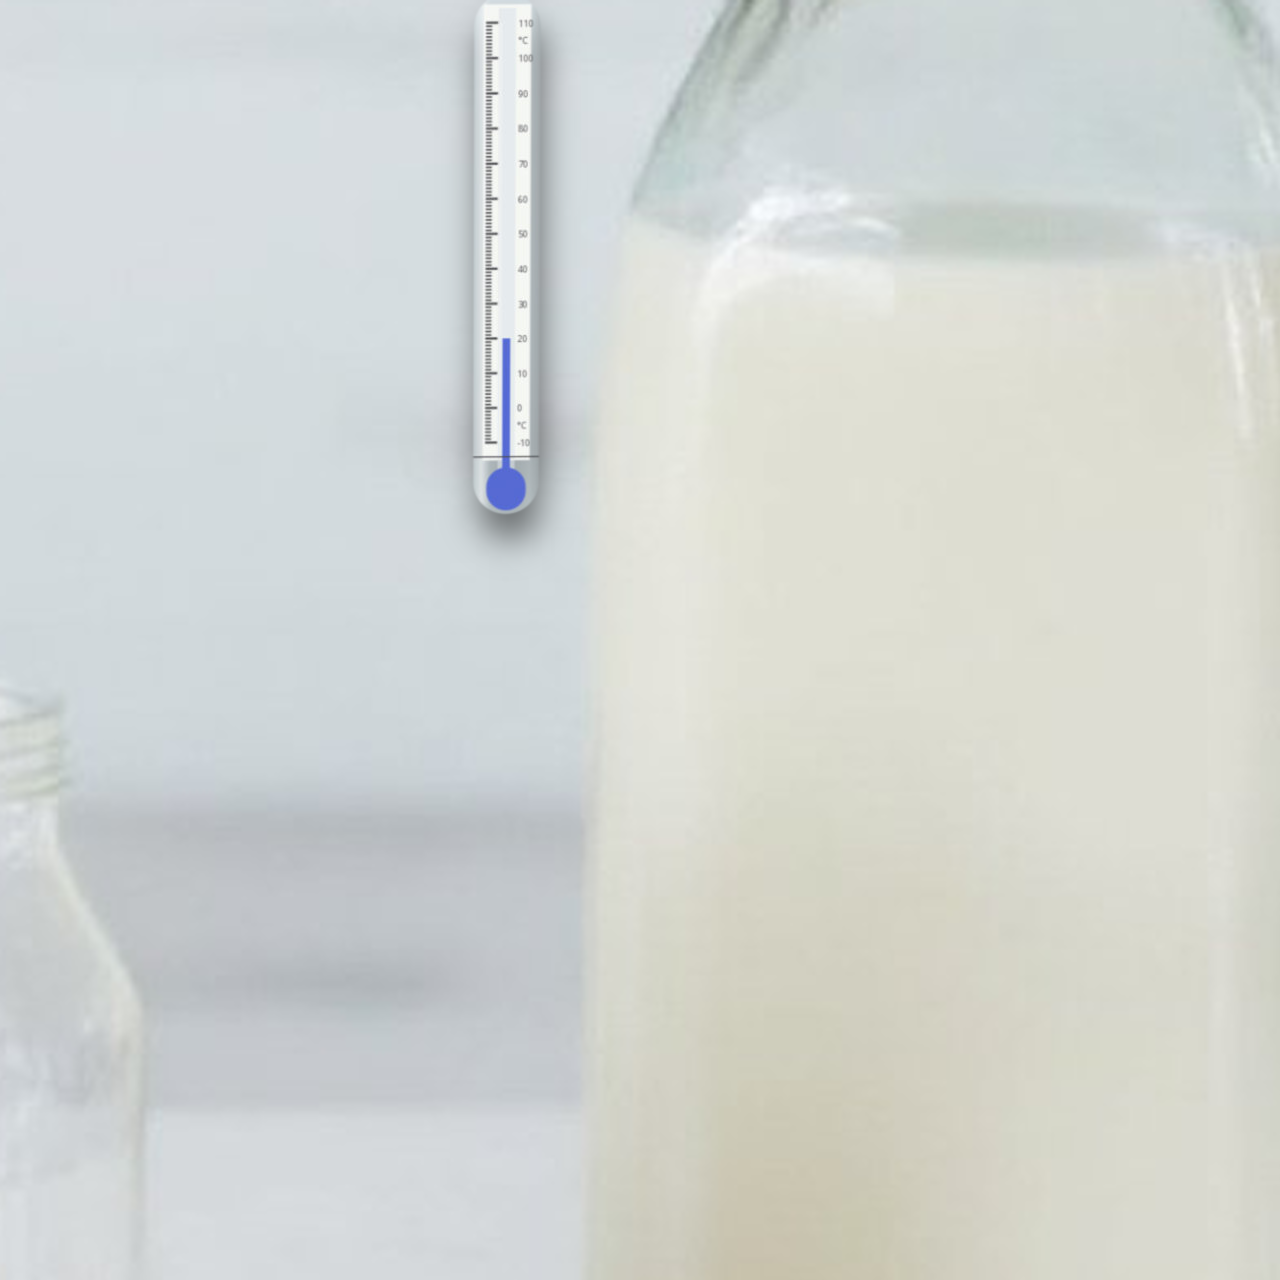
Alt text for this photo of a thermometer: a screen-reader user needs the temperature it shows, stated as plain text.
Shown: 20 °C
